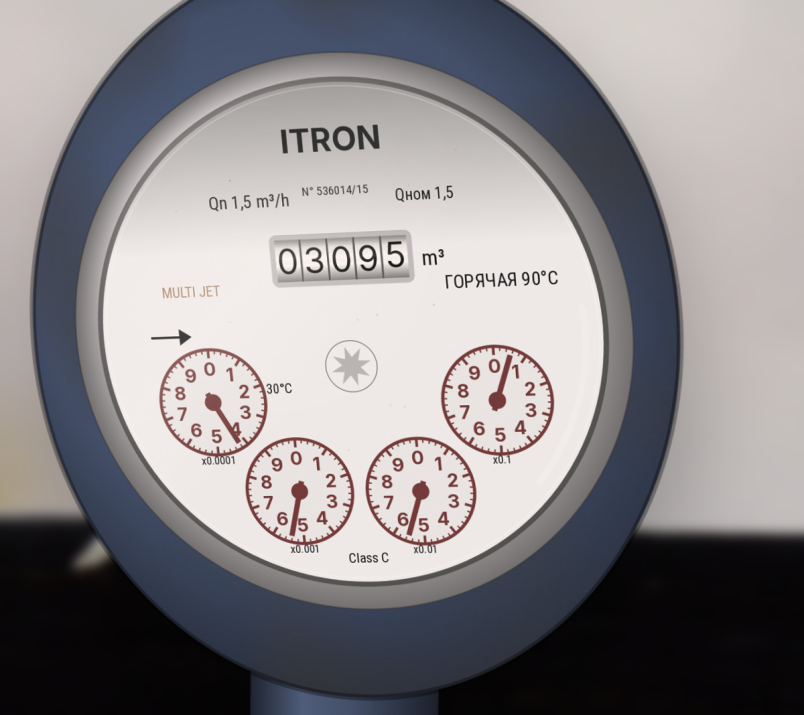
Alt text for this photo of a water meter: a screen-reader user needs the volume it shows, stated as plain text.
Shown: 3095.0554 m³
